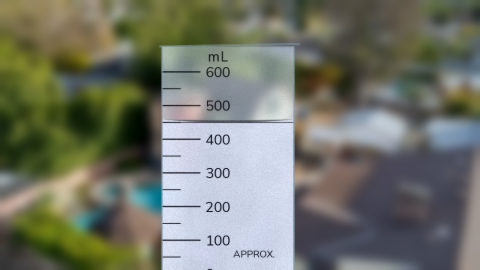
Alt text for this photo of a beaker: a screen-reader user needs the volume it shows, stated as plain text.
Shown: 450 mL
